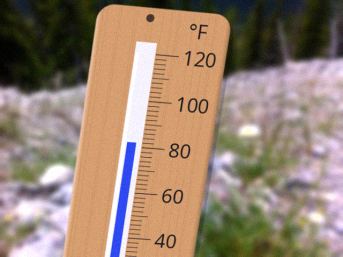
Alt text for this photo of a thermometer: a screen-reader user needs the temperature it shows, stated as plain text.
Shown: 82 °F
